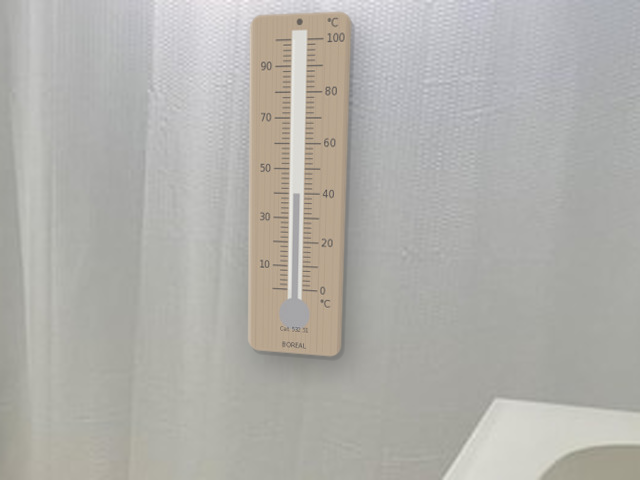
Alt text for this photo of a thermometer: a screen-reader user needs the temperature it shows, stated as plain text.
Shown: 40 °C
